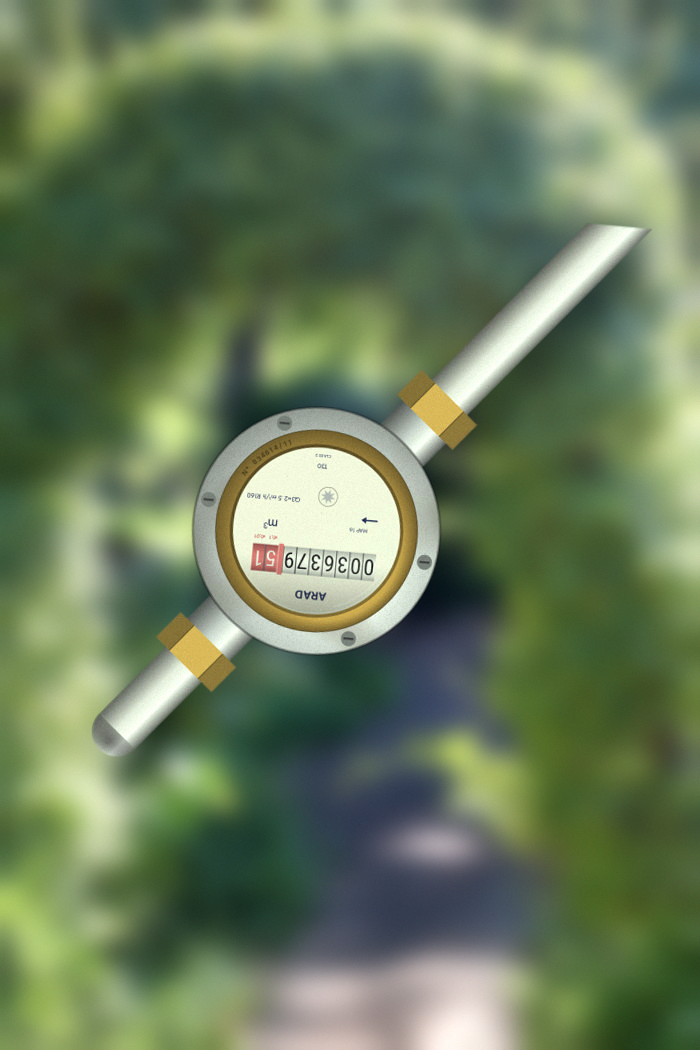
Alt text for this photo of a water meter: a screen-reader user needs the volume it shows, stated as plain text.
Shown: 36379.51 m³
